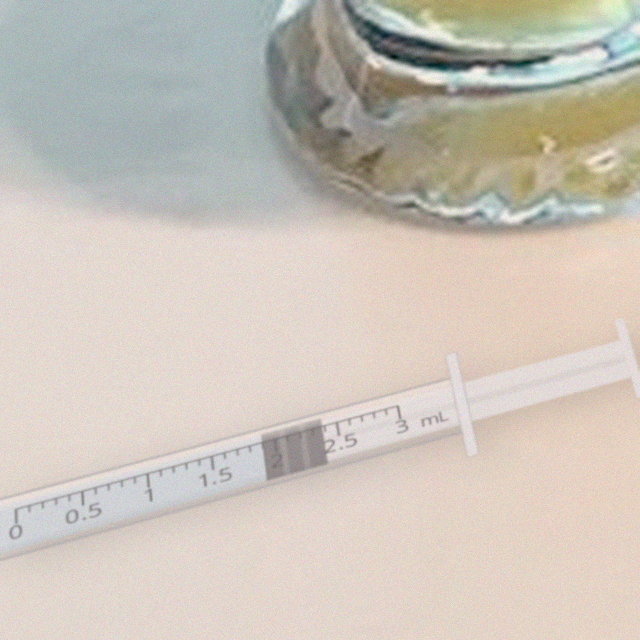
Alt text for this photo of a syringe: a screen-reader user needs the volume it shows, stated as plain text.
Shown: 1.9 mL
